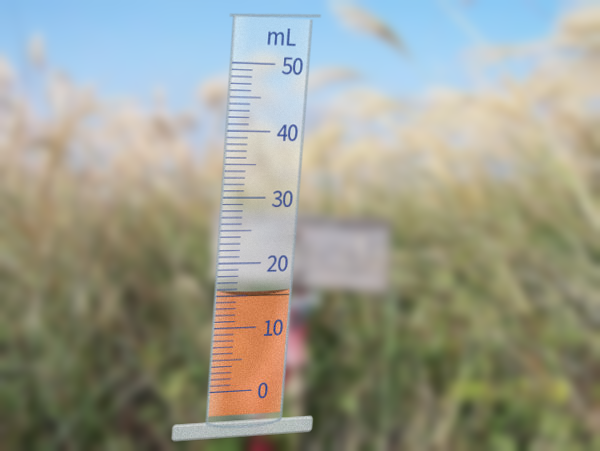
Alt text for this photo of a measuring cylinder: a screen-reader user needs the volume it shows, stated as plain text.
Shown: 15 mL
